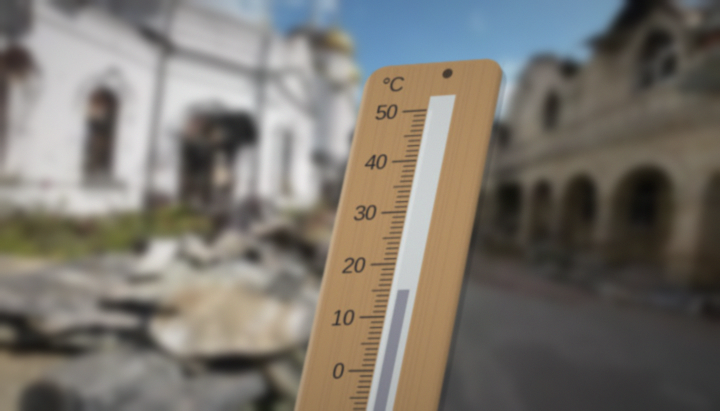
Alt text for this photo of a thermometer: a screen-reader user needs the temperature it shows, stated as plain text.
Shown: 15 °C
